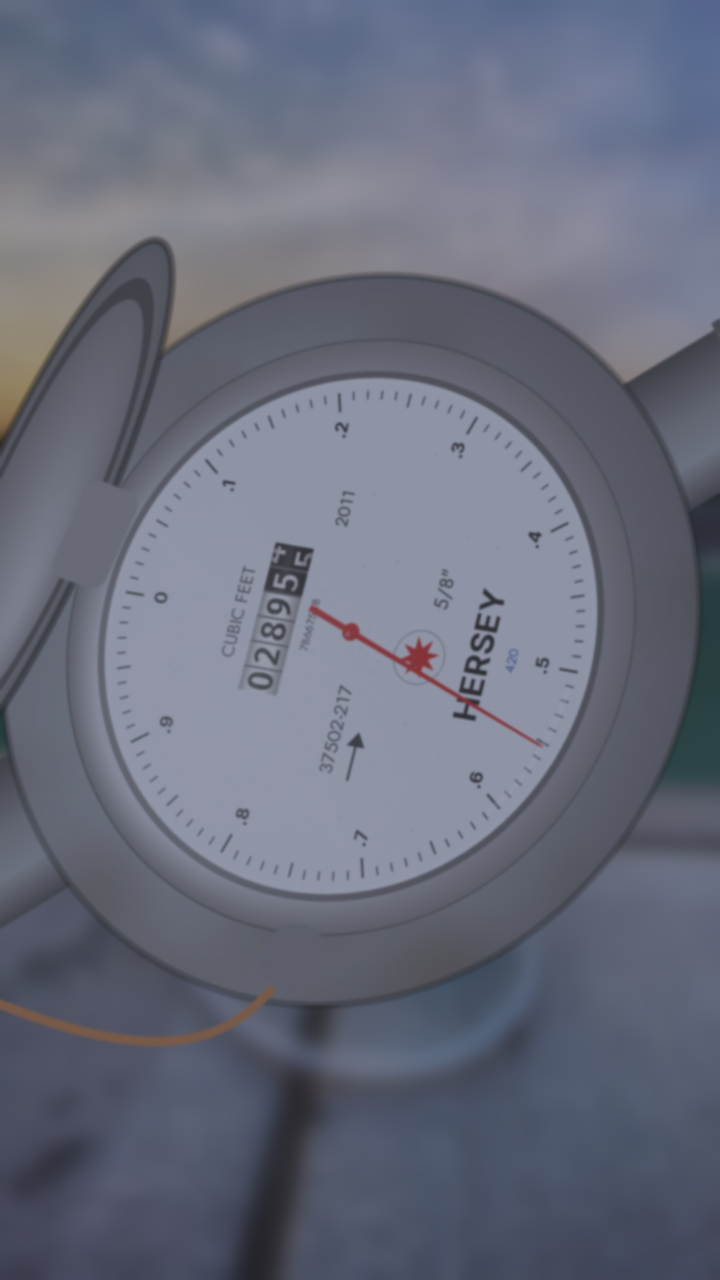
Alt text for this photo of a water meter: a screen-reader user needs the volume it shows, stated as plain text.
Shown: 28954.55 ft³
